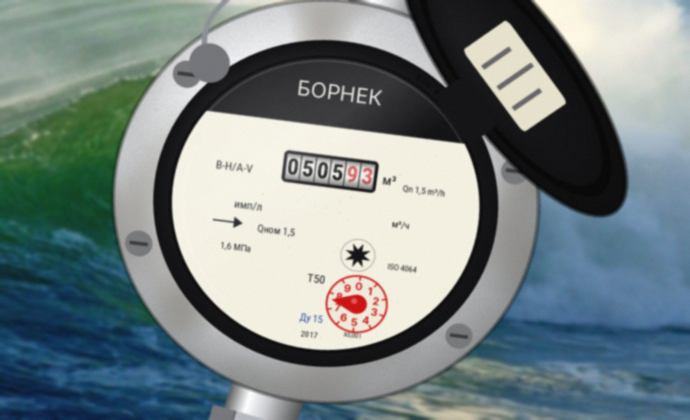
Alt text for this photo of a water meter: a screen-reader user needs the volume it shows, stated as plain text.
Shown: 505.937 m³
